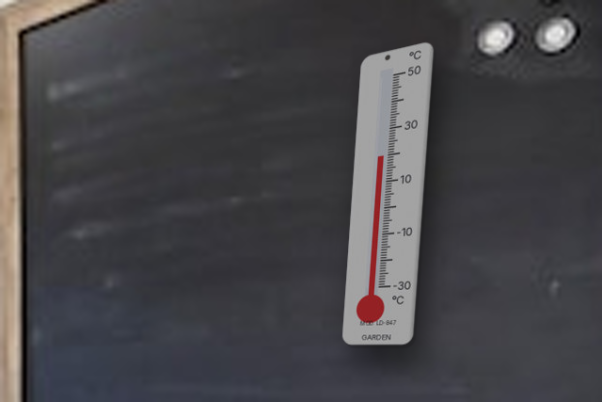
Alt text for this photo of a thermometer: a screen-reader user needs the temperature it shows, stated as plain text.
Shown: 20 °C
